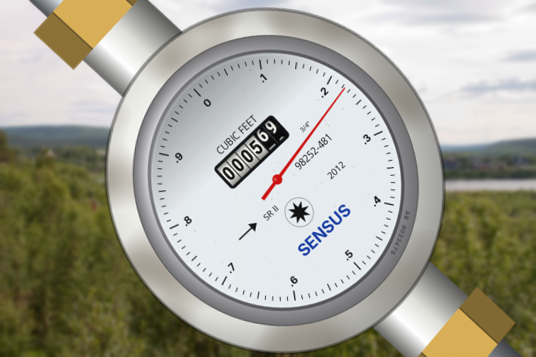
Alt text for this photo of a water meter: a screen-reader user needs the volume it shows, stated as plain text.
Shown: 569.22 ft³
